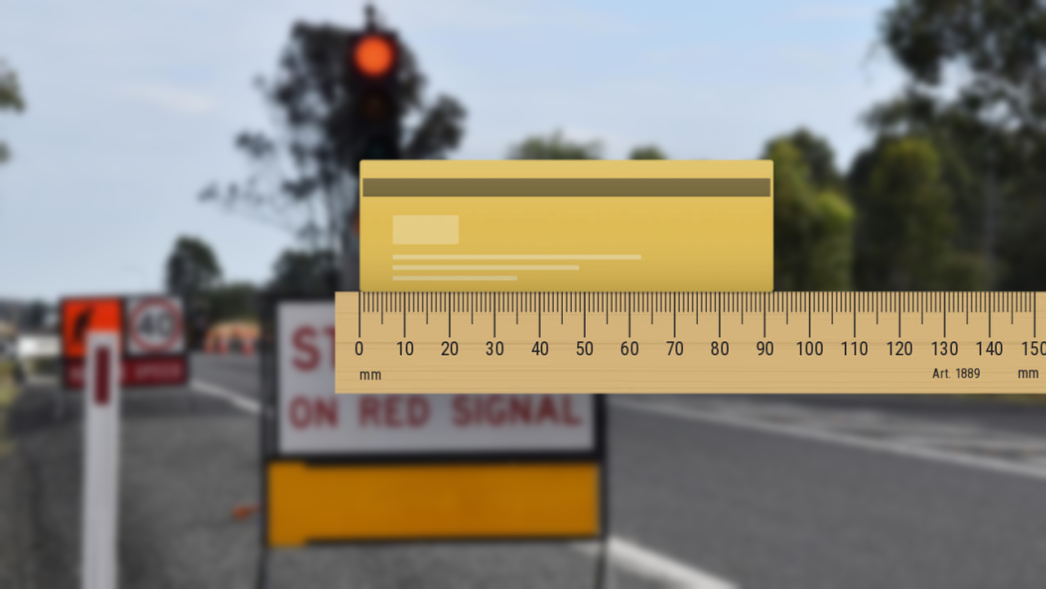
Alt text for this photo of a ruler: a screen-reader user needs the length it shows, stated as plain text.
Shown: 92 mm
